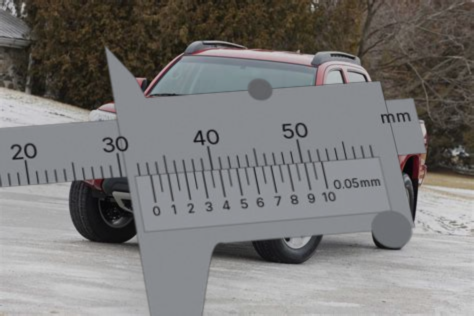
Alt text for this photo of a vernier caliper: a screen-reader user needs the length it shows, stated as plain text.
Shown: 33.2 mm
